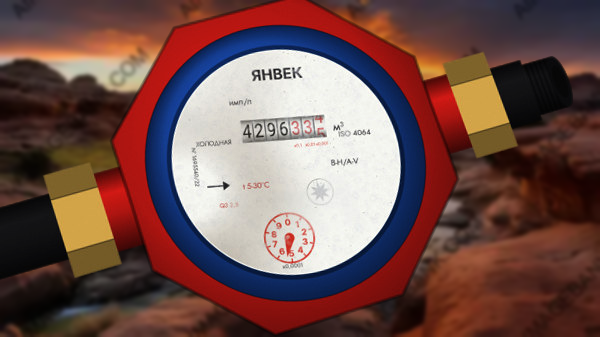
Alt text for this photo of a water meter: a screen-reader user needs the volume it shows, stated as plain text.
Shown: 4296.3345 m³
